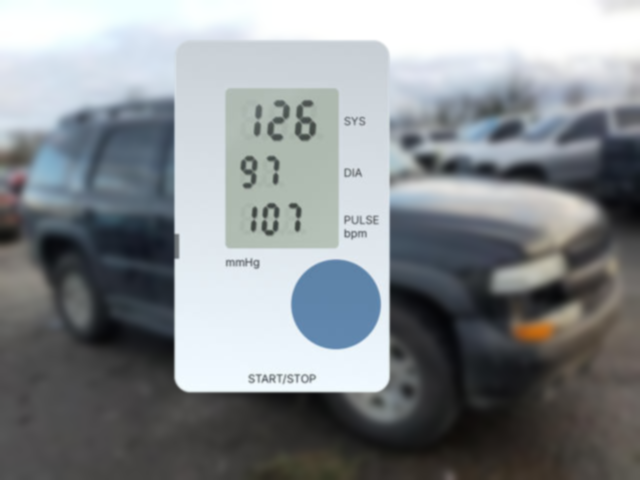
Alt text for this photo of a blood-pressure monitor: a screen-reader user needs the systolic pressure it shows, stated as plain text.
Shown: 126 mmHg
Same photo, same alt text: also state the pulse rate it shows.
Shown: 107 bpm
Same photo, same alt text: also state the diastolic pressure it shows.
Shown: 97 mmHg
